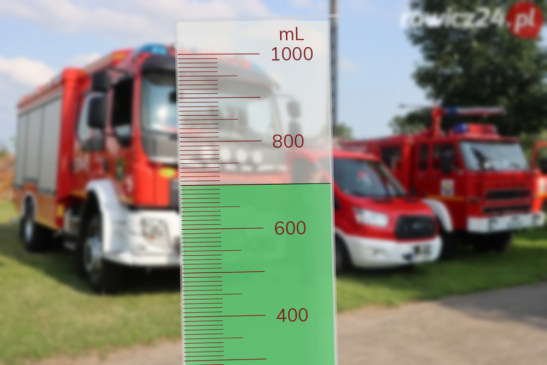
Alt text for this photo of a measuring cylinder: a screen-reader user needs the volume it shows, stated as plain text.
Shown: 700 mL
